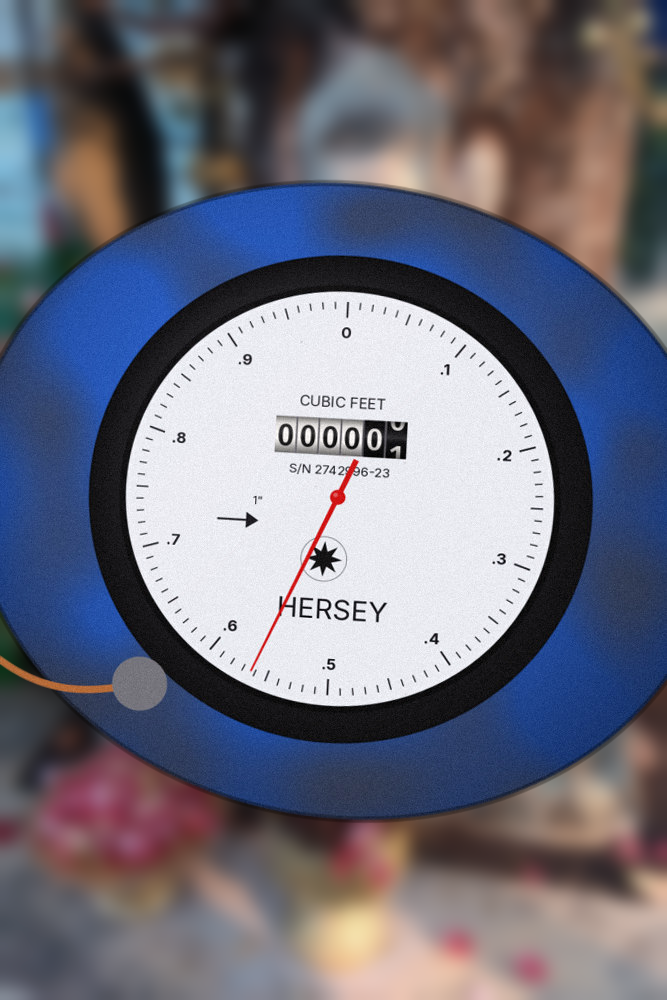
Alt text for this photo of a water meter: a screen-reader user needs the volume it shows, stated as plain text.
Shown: 0.56 ft³
